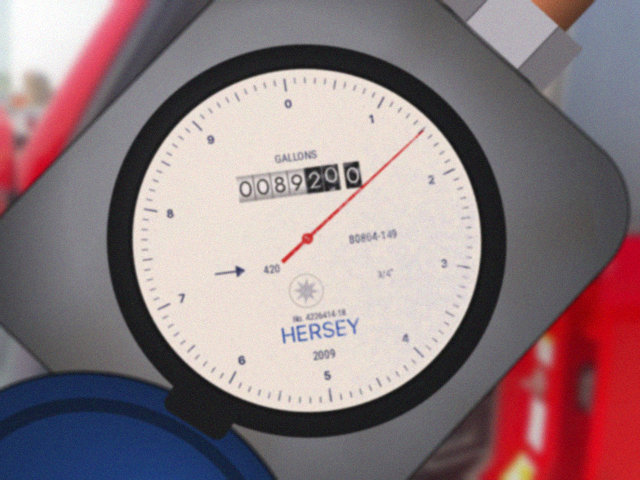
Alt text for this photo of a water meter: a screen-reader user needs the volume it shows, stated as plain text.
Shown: 89201.5 gal
